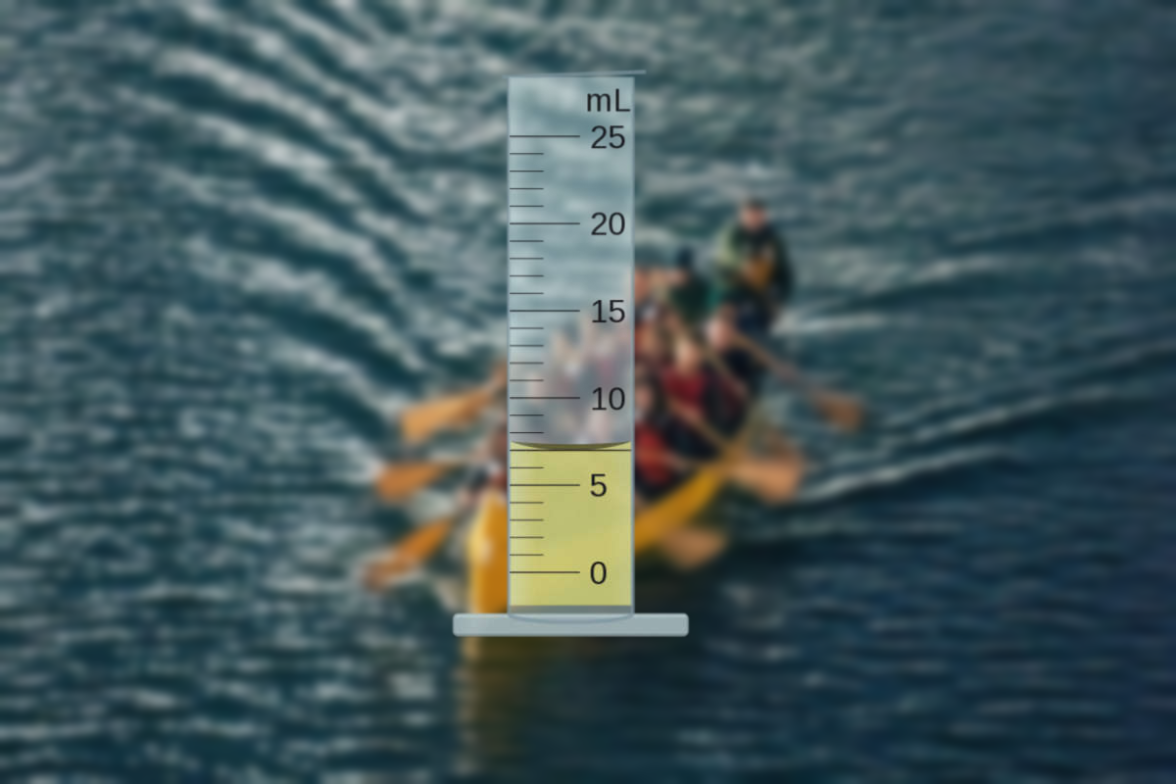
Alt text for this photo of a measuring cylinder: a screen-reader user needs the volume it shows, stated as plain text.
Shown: 7 mL
